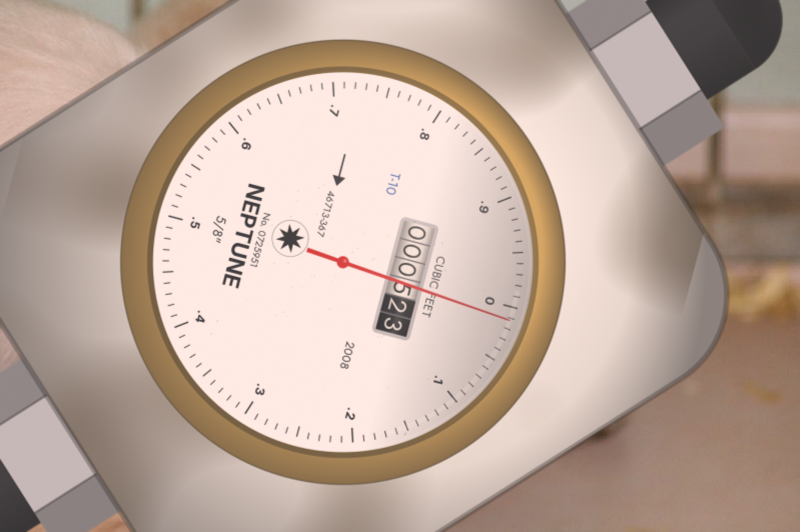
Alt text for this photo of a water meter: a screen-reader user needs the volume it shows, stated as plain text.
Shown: 523.01 ft³
